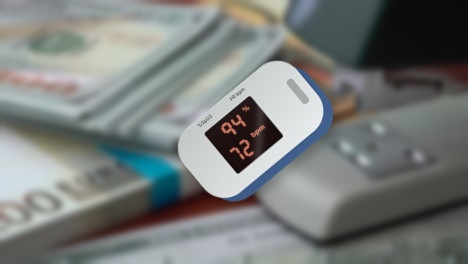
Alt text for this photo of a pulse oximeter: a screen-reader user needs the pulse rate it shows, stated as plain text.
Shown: 72 bpm
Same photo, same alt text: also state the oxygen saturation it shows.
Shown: 94 %
